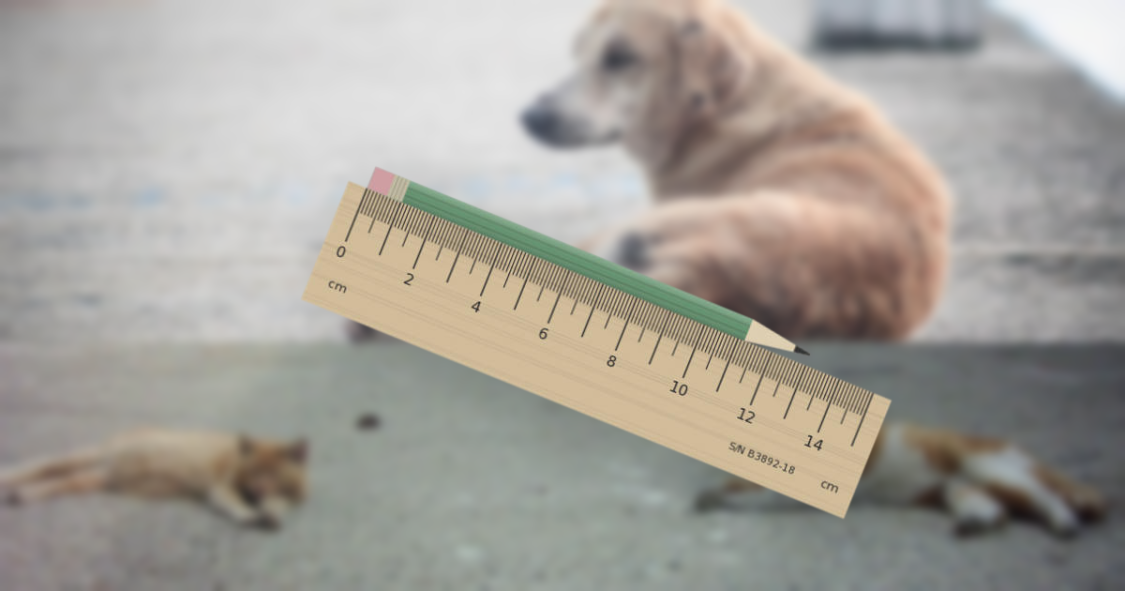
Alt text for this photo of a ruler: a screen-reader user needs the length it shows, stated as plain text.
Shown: 13 cm
